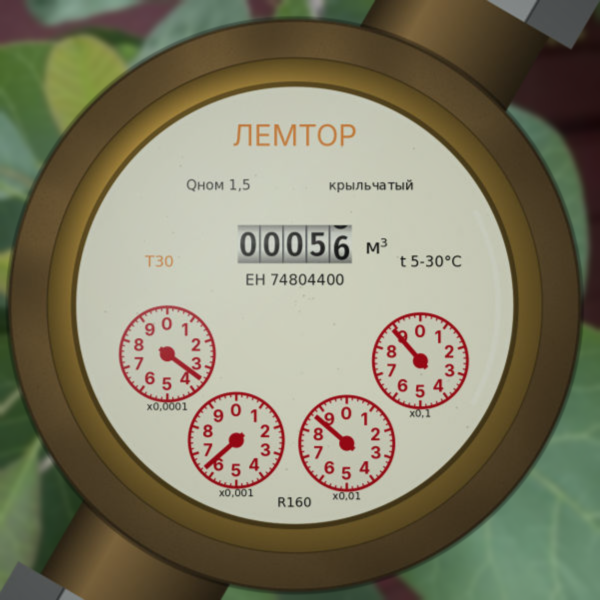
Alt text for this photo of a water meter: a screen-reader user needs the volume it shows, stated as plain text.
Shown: 55.8863 m³
